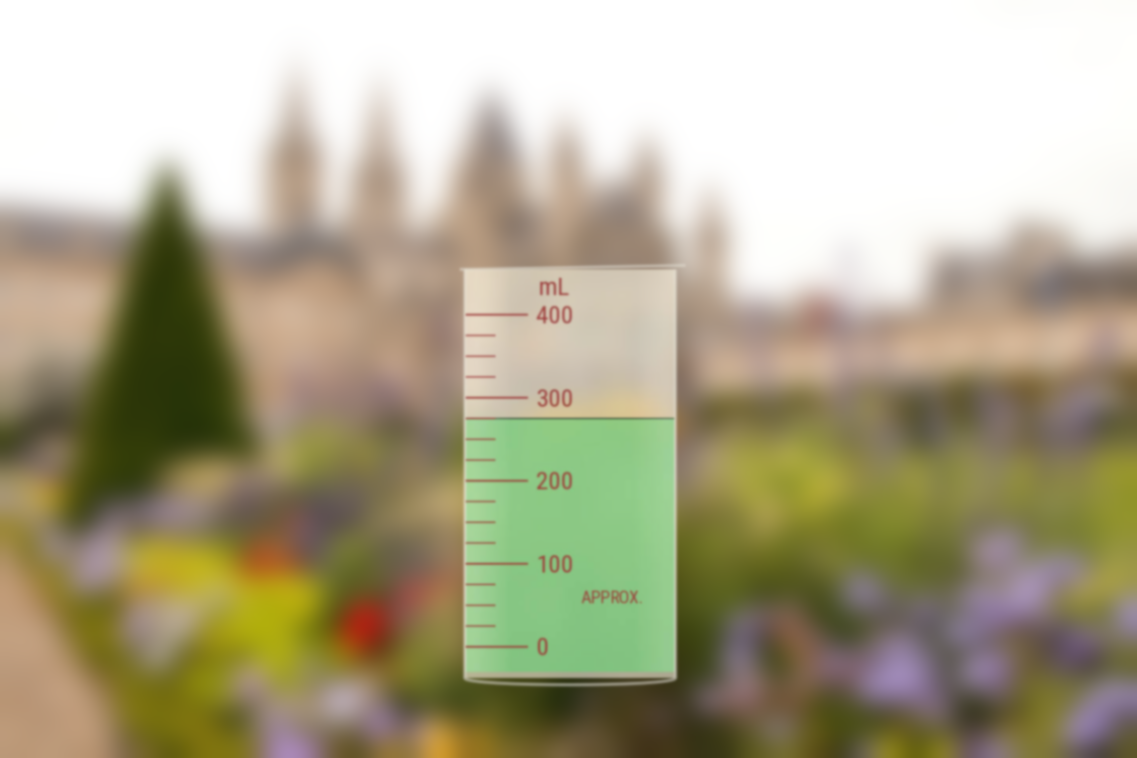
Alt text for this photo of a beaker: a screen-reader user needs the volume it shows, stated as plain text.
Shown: 275 mL
